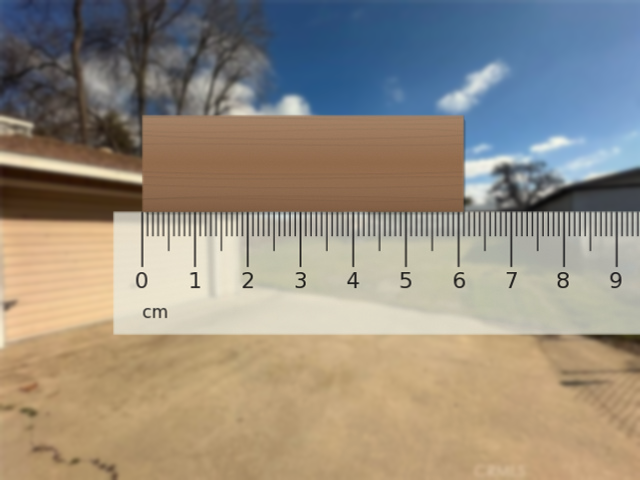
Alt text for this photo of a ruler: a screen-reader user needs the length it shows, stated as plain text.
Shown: 6.1 cm
